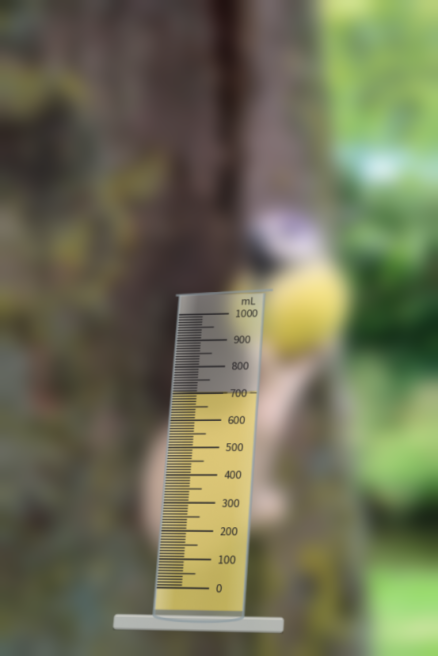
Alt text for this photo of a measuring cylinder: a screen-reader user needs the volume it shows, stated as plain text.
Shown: 700 mL
